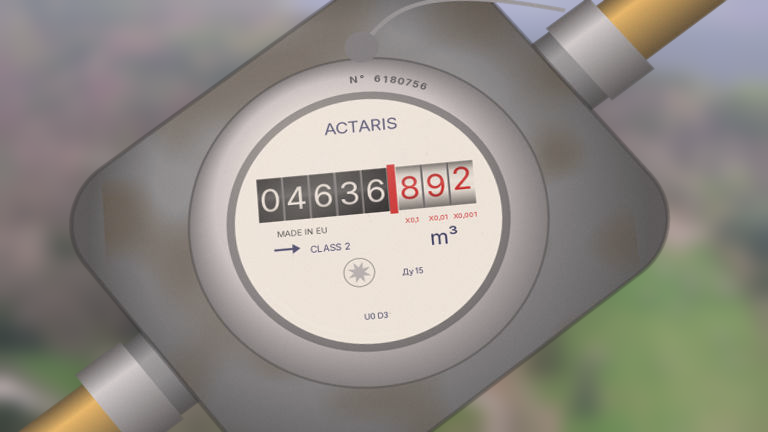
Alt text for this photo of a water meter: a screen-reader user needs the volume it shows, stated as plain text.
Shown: 4636.892 m³
